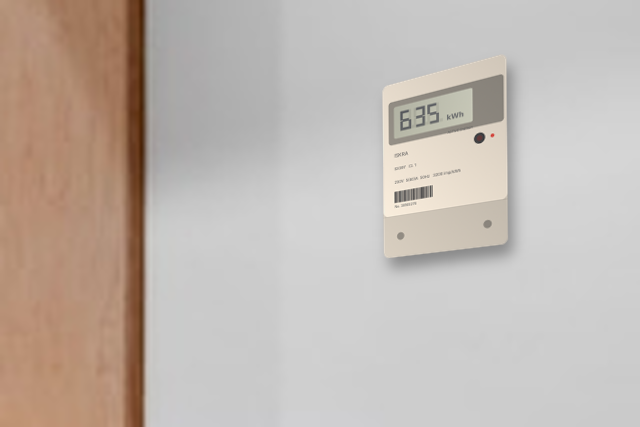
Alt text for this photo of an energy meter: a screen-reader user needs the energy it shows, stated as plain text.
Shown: 635 kWh
